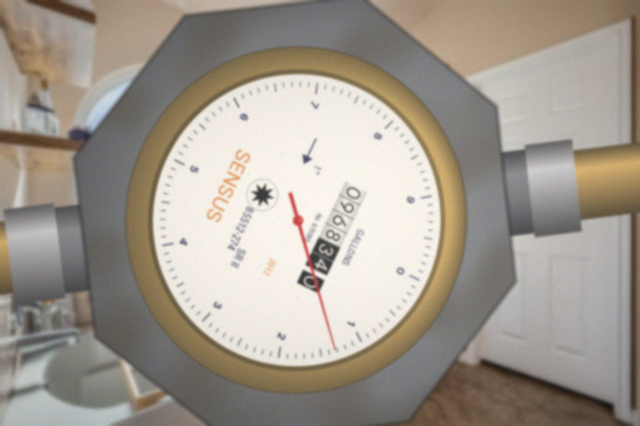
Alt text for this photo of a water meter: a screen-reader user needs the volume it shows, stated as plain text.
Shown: 968341.3 gal
